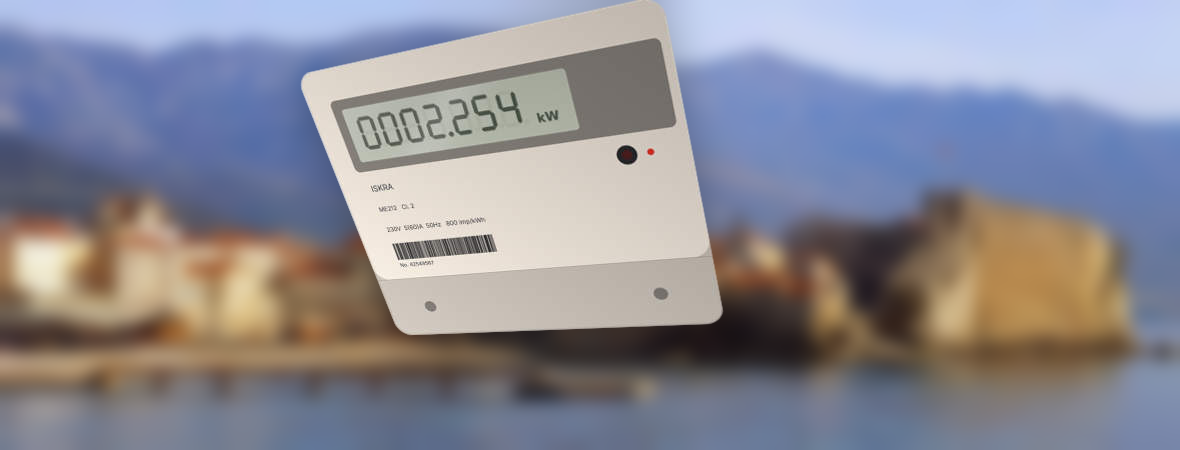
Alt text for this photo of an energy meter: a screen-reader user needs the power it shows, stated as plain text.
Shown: 2.254 kW
